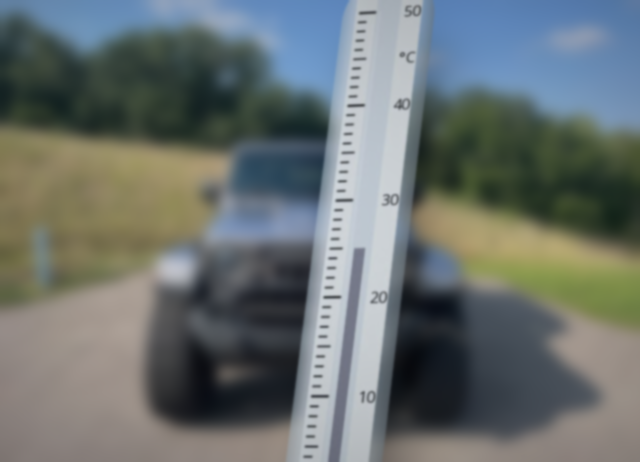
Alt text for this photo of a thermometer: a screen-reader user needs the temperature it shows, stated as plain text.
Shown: 25 °C
